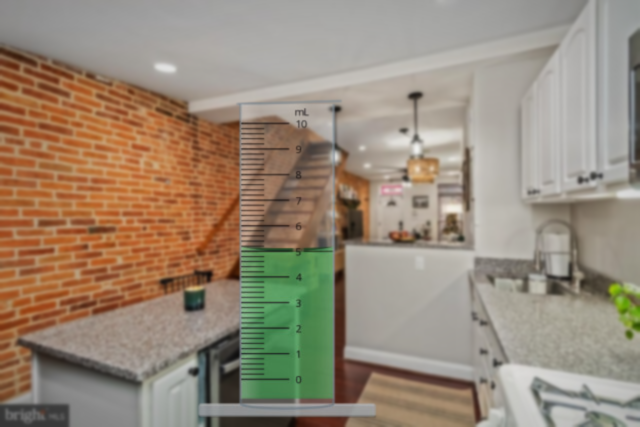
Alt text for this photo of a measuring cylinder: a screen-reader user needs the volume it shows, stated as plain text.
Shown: 5 mL
